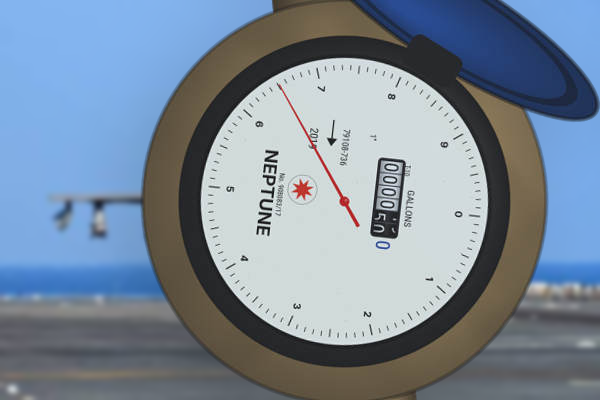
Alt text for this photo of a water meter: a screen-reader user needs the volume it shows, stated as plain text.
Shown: 496.5 gal
